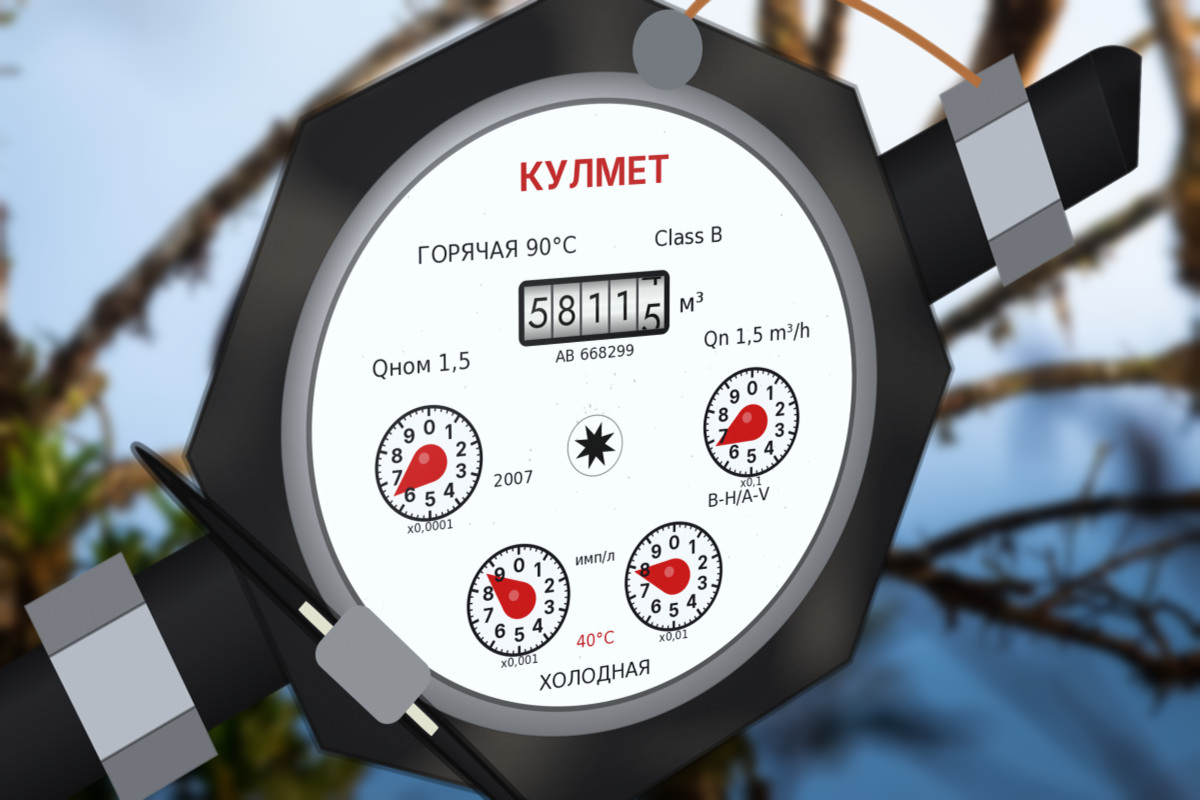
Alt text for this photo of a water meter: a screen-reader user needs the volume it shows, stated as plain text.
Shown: 58114.6786 m³
